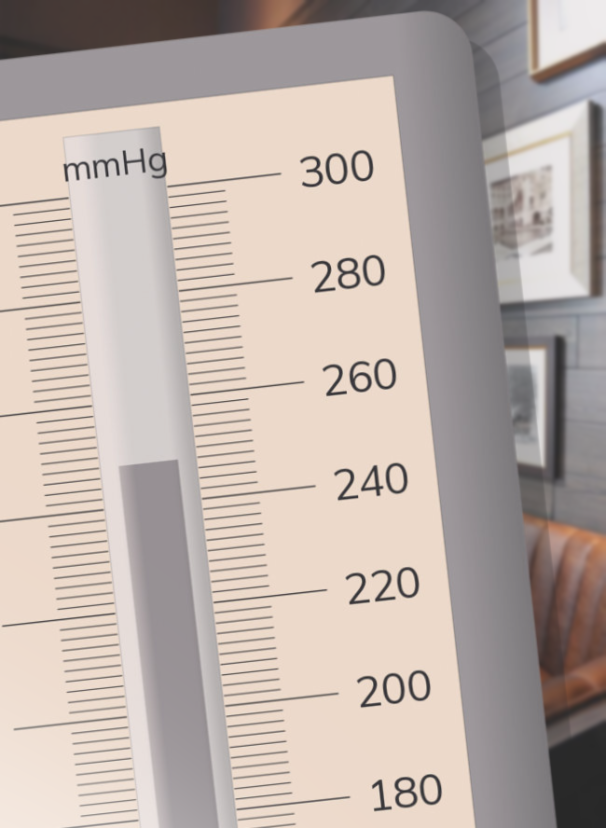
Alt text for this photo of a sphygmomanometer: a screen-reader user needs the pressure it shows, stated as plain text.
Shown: 248 mmHg
